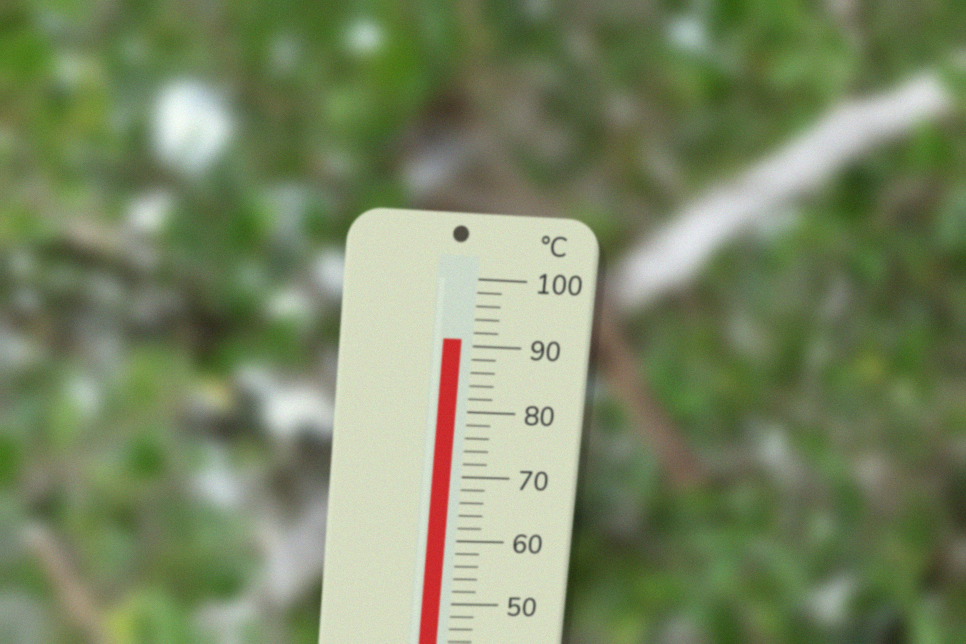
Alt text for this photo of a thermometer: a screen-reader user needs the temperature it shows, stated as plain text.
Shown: 91 °C
